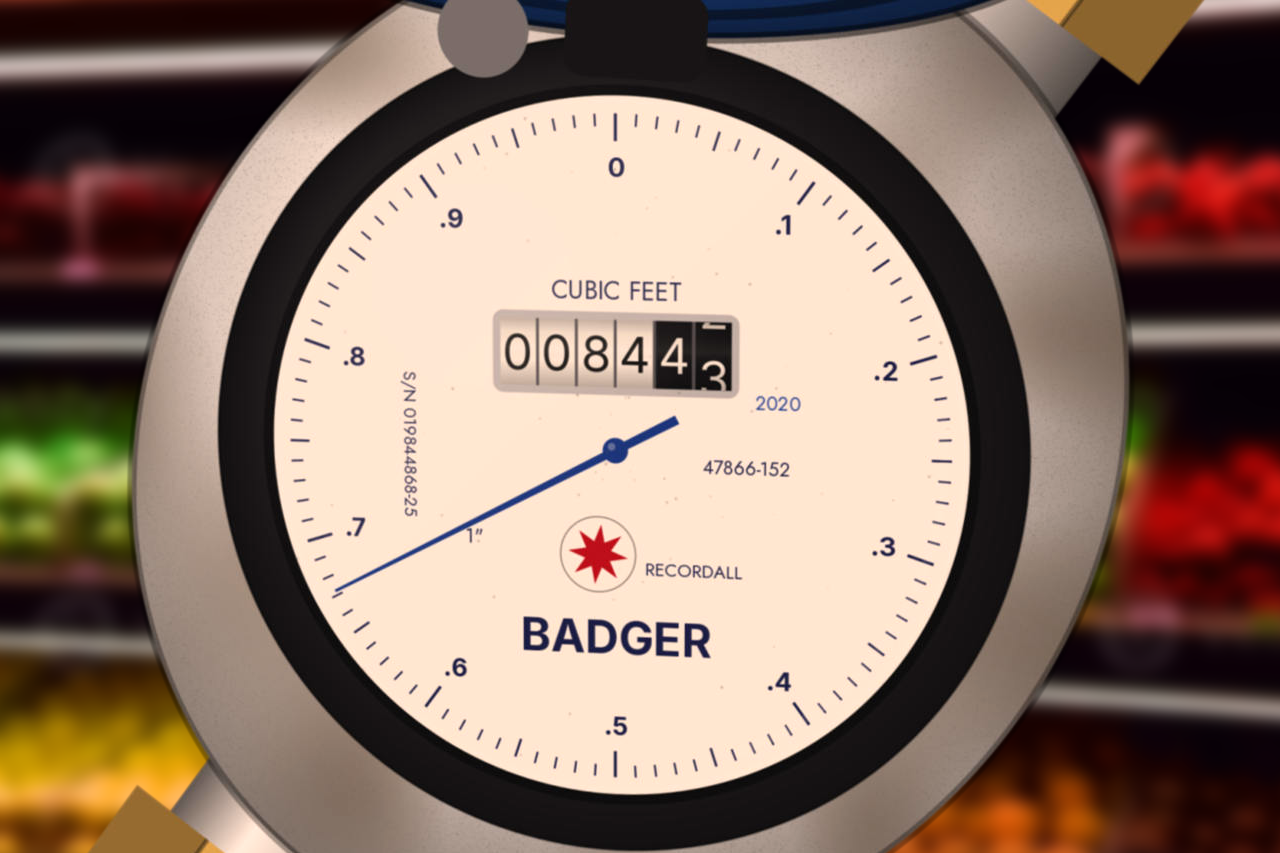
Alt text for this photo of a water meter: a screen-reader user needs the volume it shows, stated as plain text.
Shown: 8442.67 ft³
